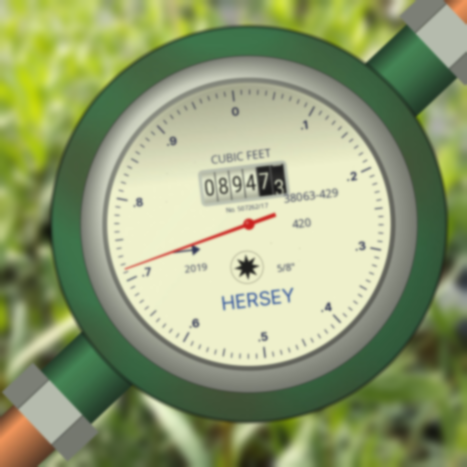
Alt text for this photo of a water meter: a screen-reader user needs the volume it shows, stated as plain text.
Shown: 89472.71 ft³
